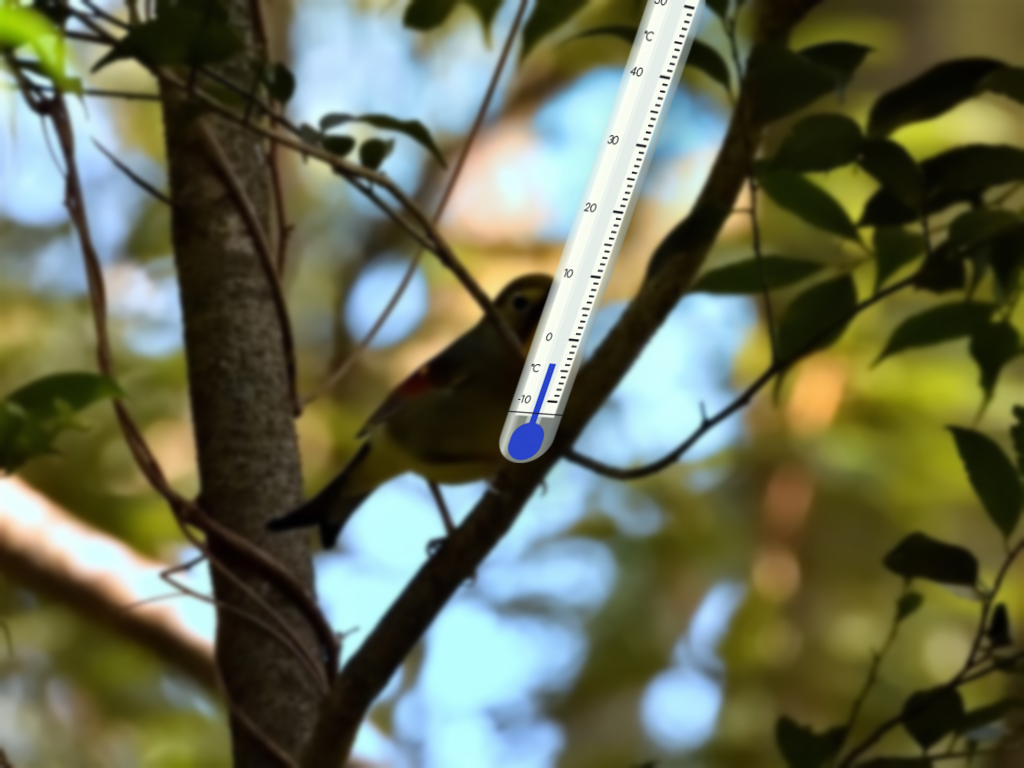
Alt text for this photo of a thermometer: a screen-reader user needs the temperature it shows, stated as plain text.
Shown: -4 °C
